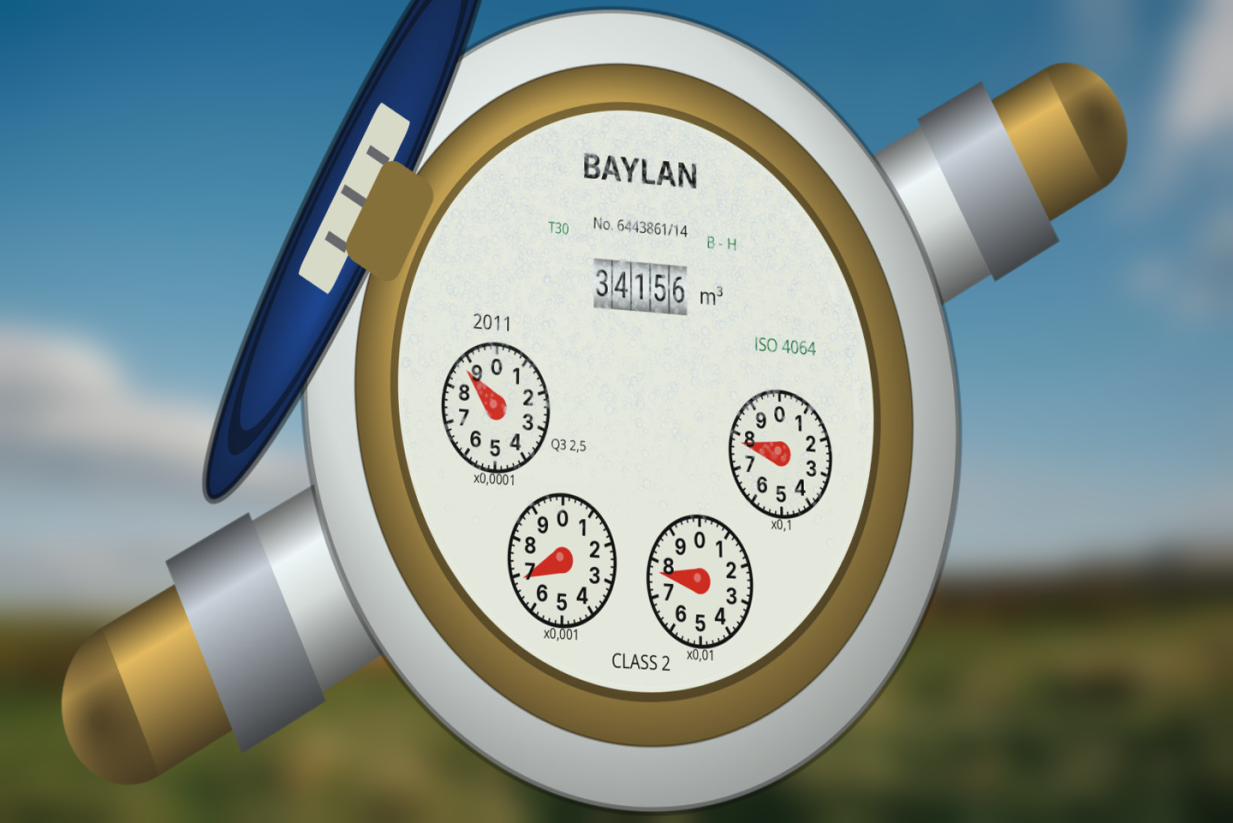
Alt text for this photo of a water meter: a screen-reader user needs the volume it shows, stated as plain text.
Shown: 34156.7768 m³
